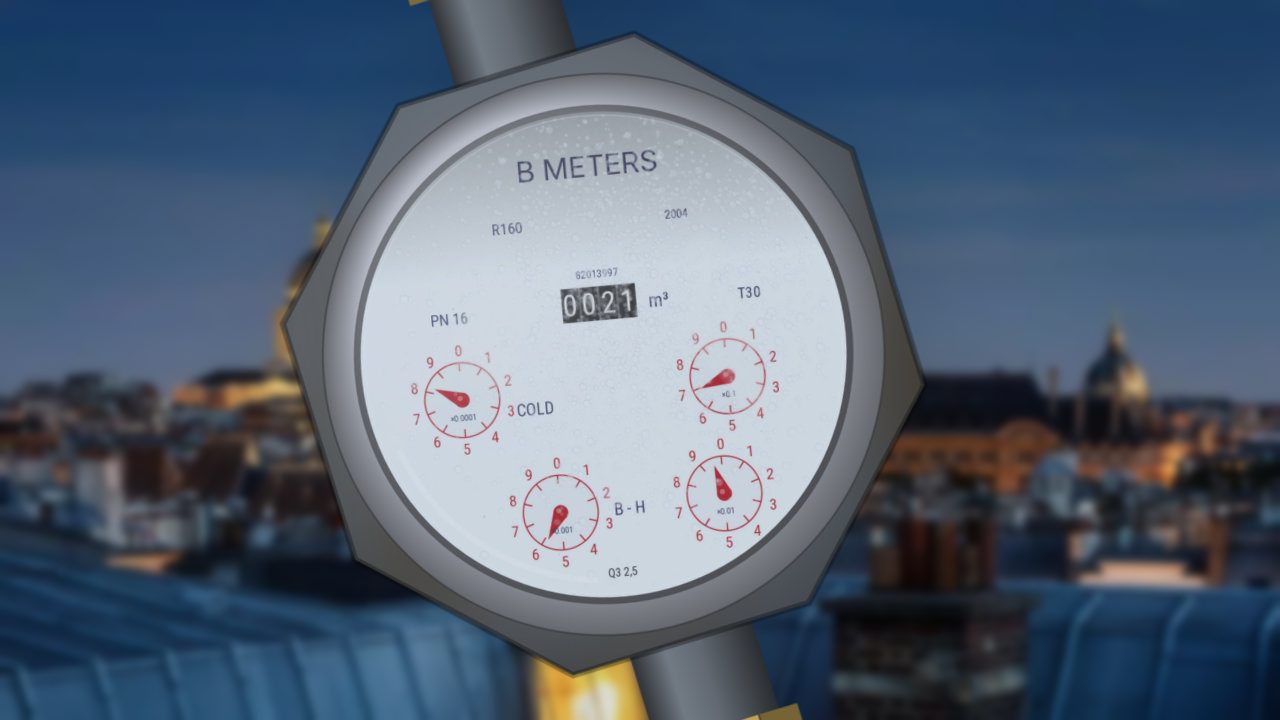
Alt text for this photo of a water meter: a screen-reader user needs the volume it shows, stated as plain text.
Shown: 21.6958 m³
